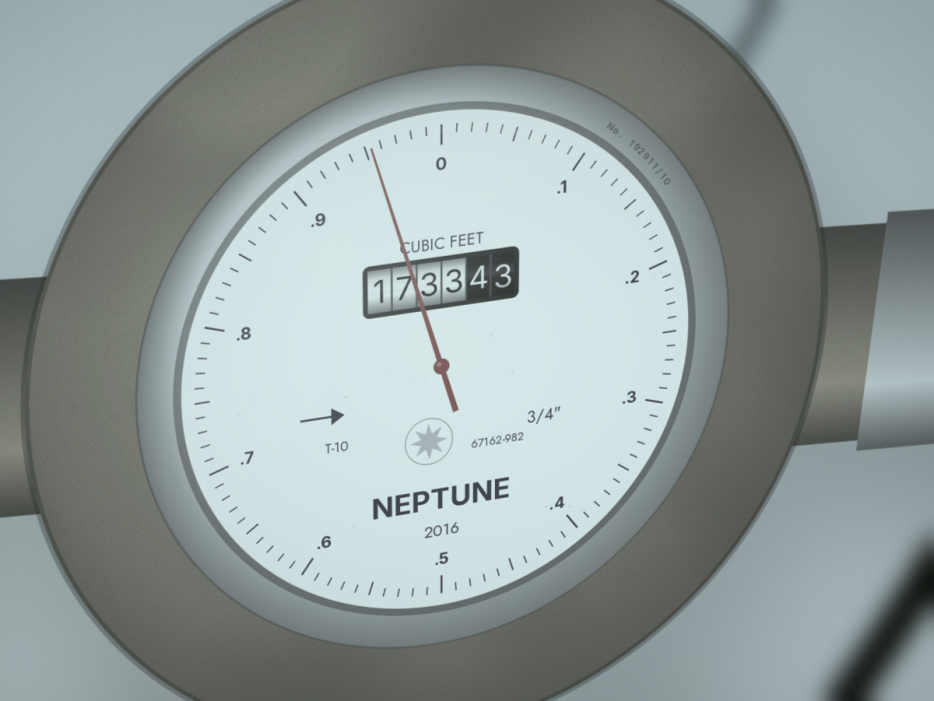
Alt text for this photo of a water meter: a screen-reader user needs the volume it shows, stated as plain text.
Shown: 173342.95 ft³
